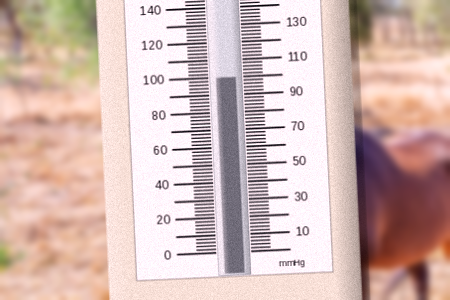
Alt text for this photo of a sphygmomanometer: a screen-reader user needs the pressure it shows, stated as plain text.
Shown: 100 mmHg
